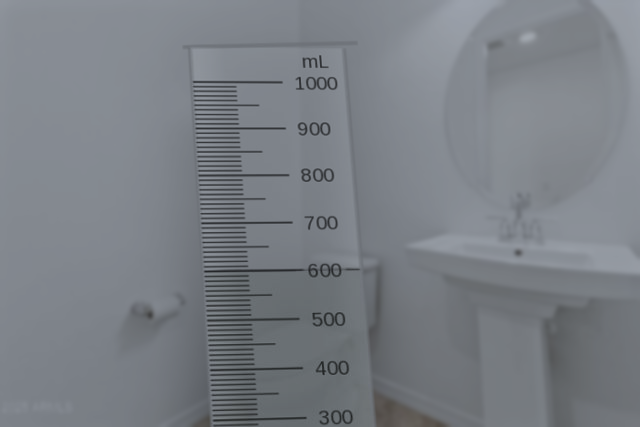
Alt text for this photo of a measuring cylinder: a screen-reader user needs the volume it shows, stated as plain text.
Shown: 600 mL
